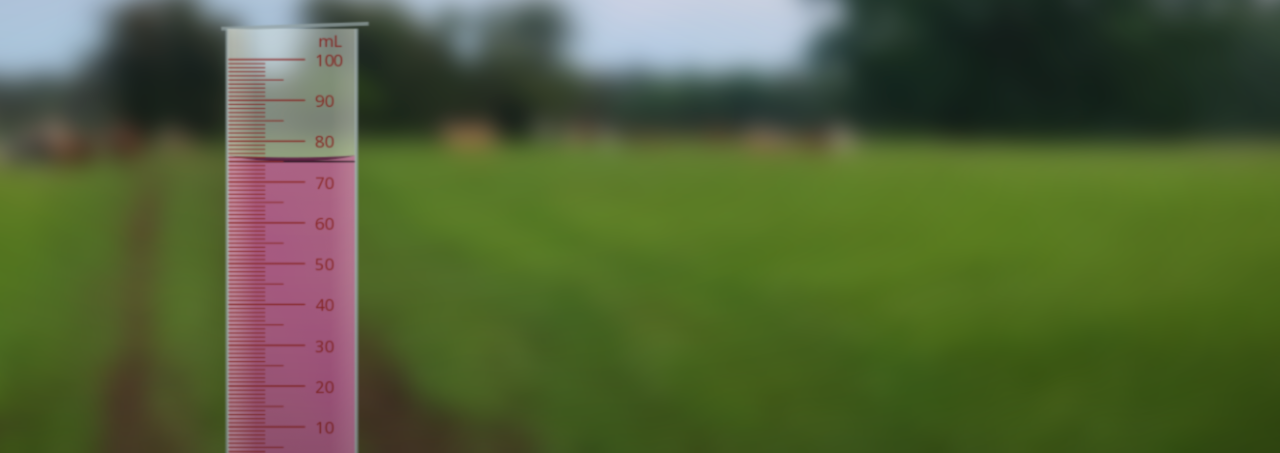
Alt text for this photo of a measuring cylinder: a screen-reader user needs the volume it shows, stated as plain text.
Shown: 75 mL
